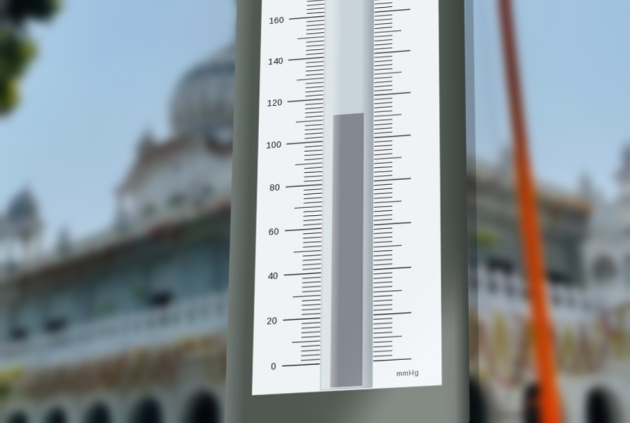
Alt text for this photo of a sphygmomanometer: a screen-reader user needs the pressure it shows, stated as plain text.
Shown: 112 mmHg
